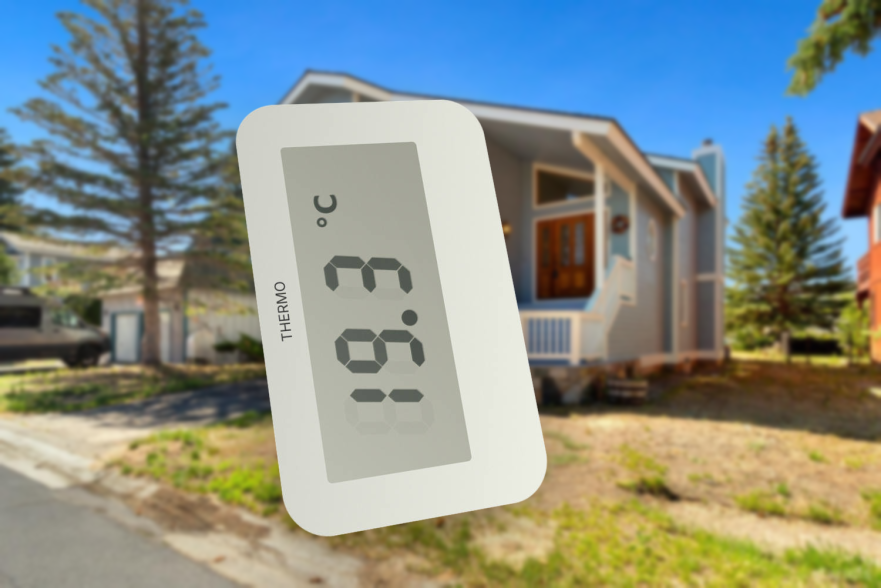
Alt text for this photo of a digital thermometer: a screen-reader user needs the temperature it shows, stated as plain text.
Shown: 19.3 °C
